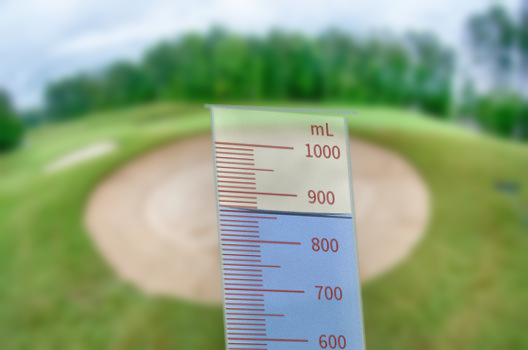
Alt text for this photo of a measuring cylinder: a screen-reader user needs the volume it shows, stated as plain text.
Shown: 860 mL
